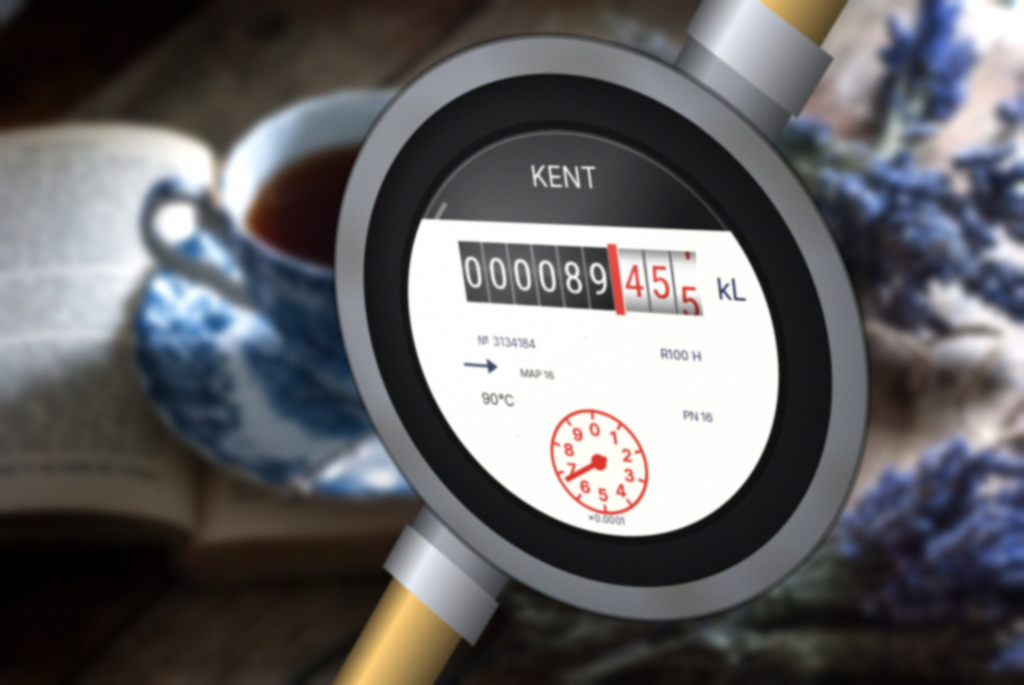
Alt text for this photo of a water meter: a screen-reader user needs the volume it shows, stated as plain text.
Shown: 89.4546 kL
